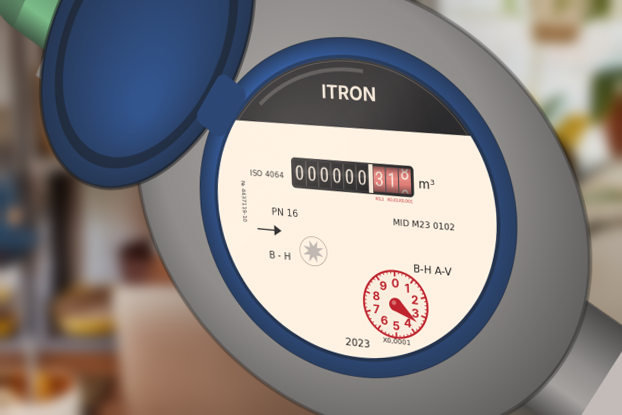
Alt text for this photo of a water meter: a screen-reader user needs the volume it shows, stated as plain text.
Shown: 0.3183 m³
